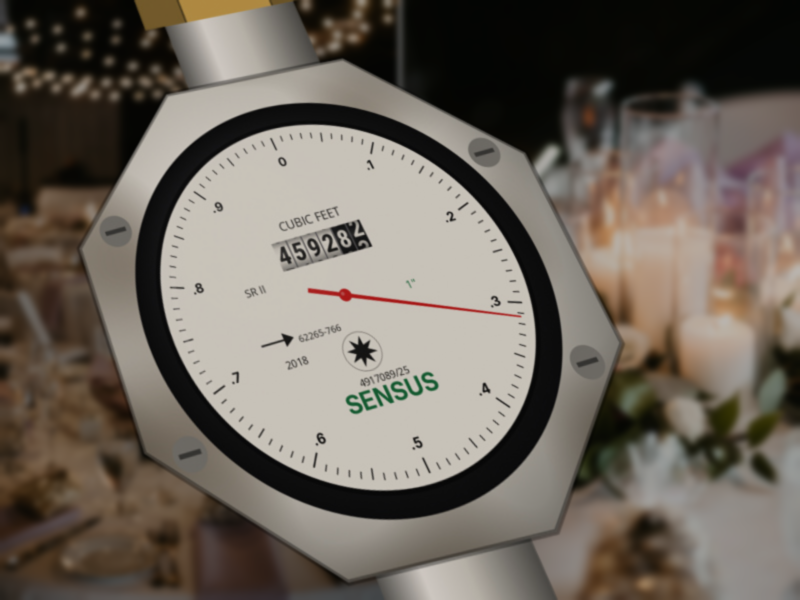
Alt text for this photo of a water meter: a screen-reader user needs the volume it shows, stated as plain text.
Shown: 459282.31 ft³
